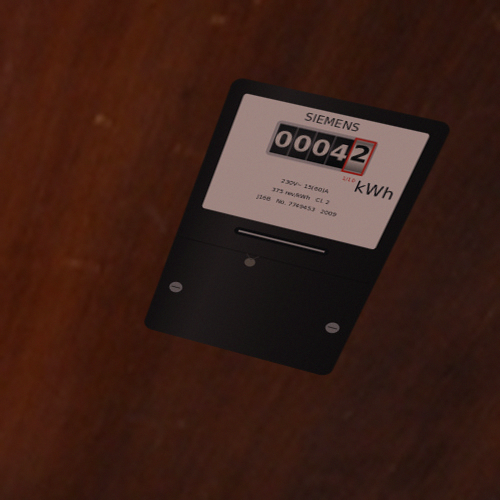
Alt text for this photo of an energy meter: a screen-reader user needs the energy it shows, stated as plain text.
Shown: 4.2 kWh
